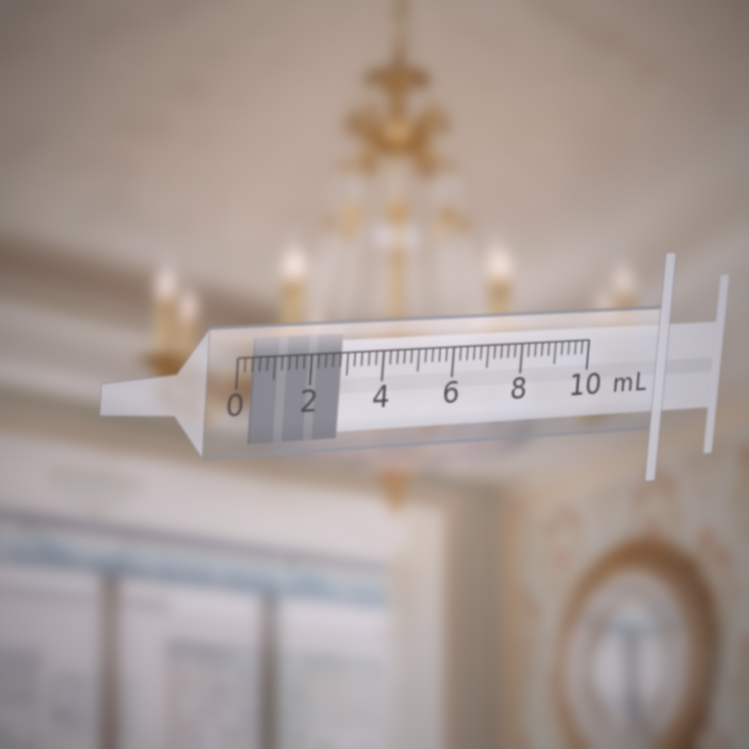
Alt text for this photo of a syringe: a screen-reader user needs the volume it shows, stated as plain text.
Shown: 0.4 mL
